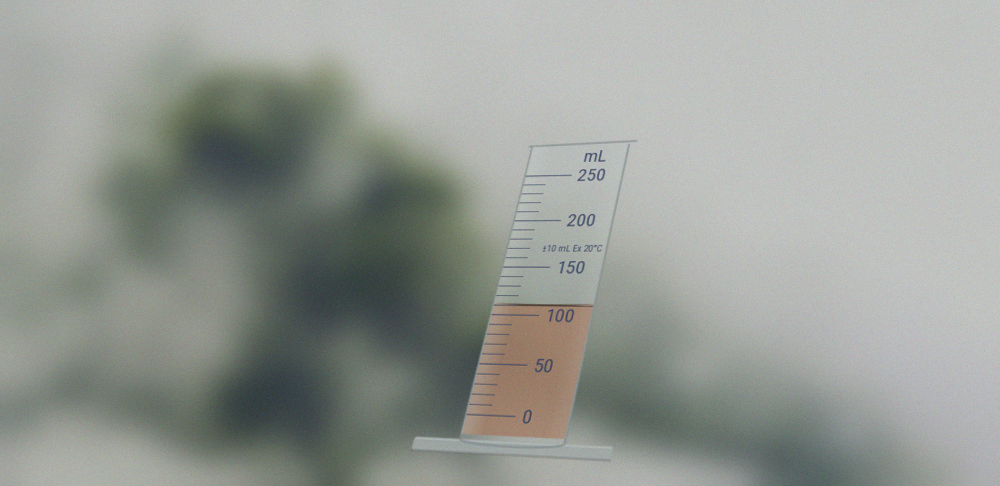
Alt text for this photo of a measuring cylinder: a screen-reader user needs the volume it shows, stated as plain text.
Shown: 110 mL
